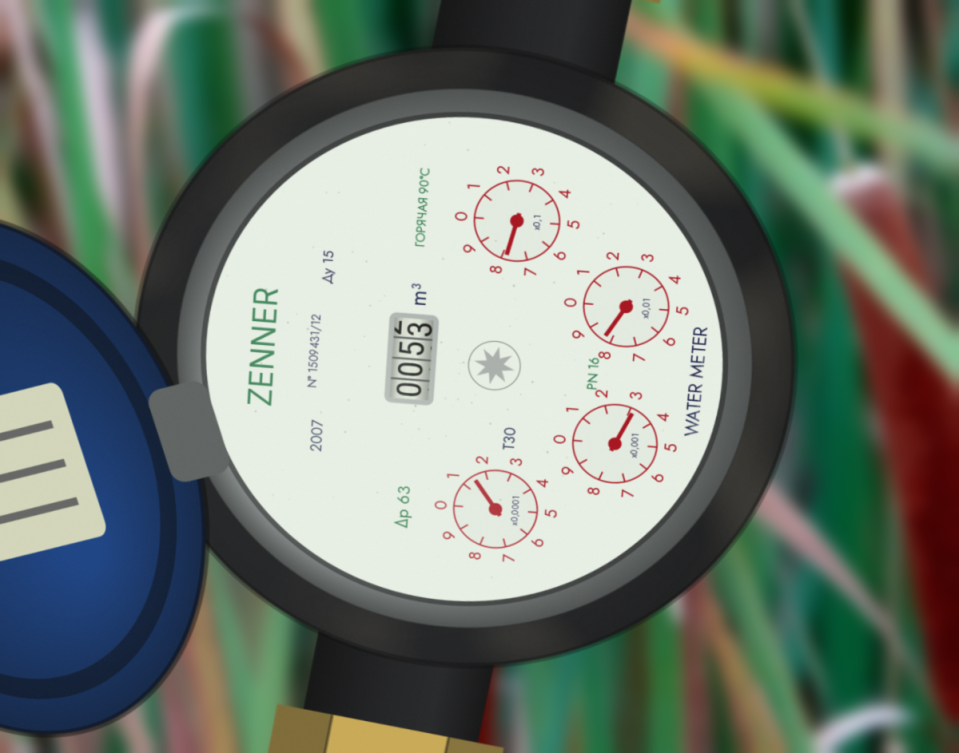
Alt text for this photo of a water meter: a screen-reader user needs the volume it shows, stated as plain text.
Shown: 52.7831 m³
